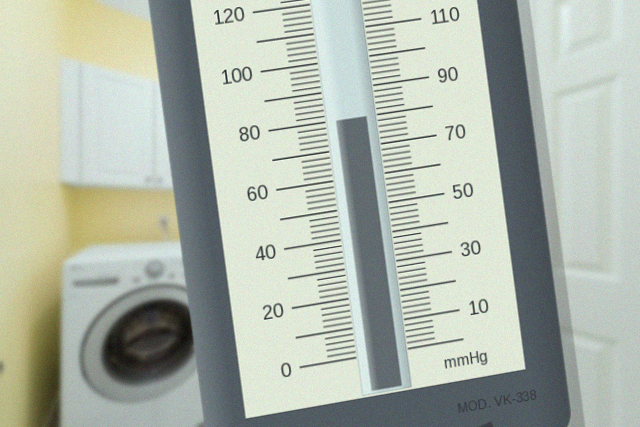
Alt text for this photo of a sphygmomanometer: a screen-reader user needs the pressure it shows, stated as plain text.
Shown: 80 mmHg
